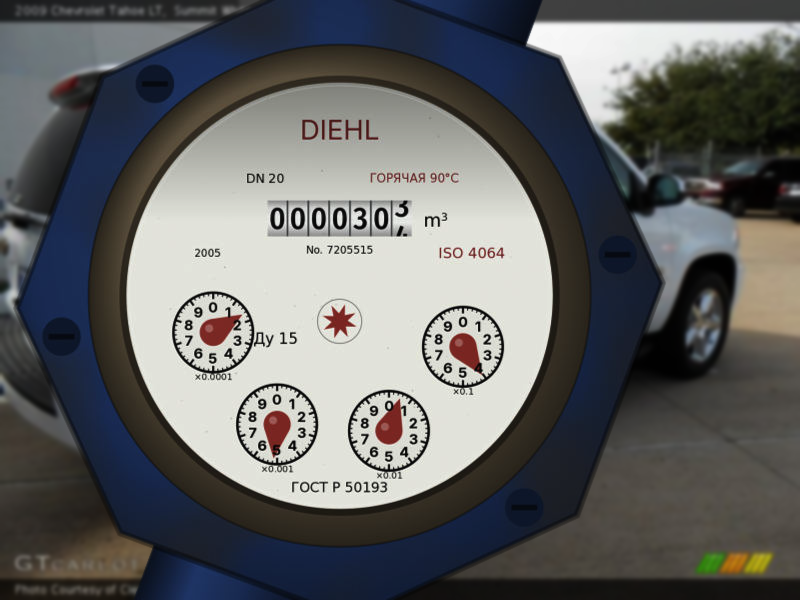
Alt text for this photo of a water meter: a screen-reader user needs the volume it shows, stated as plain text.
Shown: 303.4051 m³
